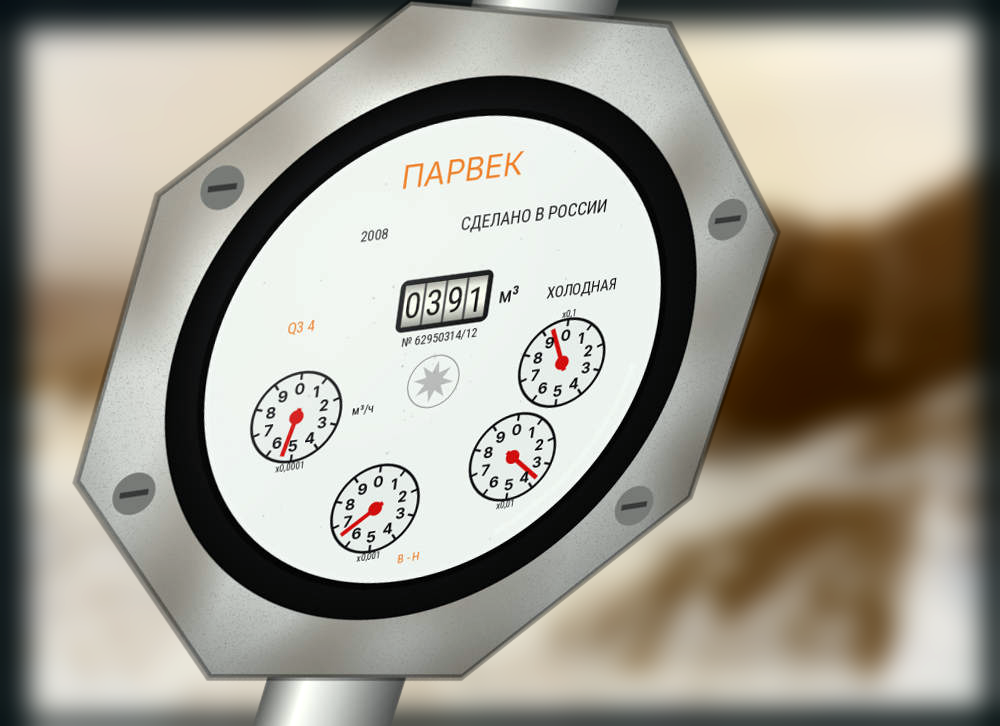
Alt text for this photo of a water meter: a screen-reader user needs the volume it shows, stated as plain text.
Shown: 390.9365 m³
